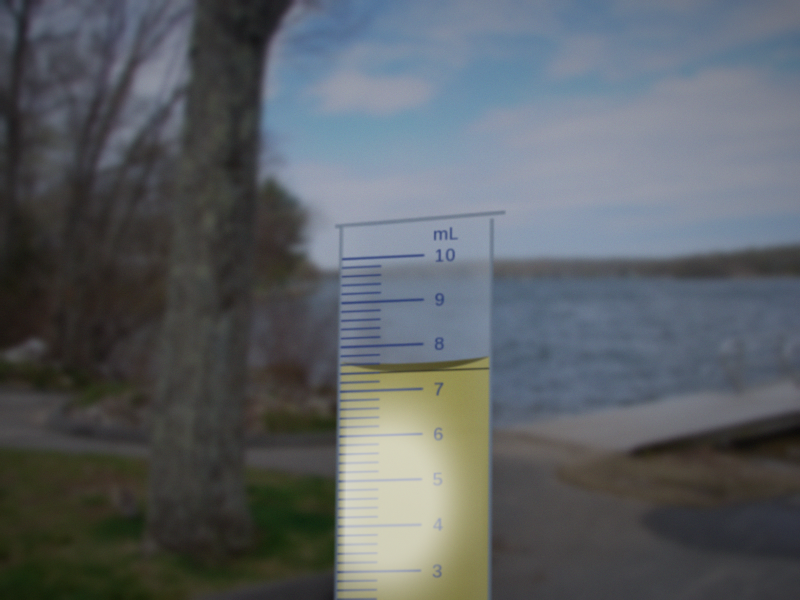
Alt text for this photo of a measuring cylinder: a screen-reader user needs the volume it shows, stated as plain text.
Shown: 7.4 mL
